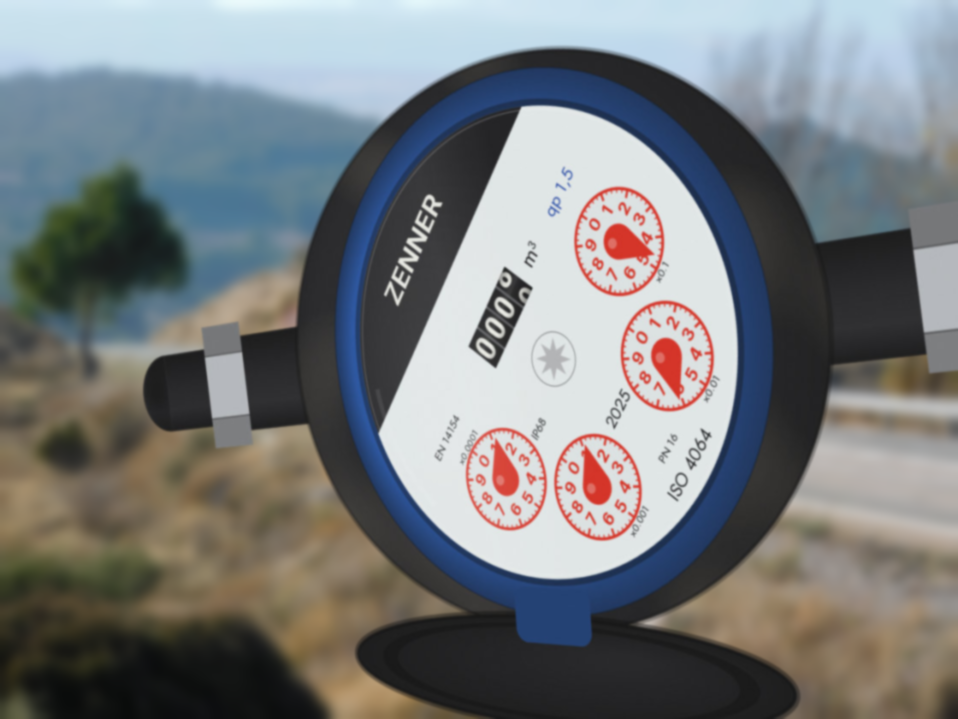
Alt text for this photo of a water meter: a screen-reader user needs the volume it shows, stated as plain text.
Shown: 8.4611 m³
